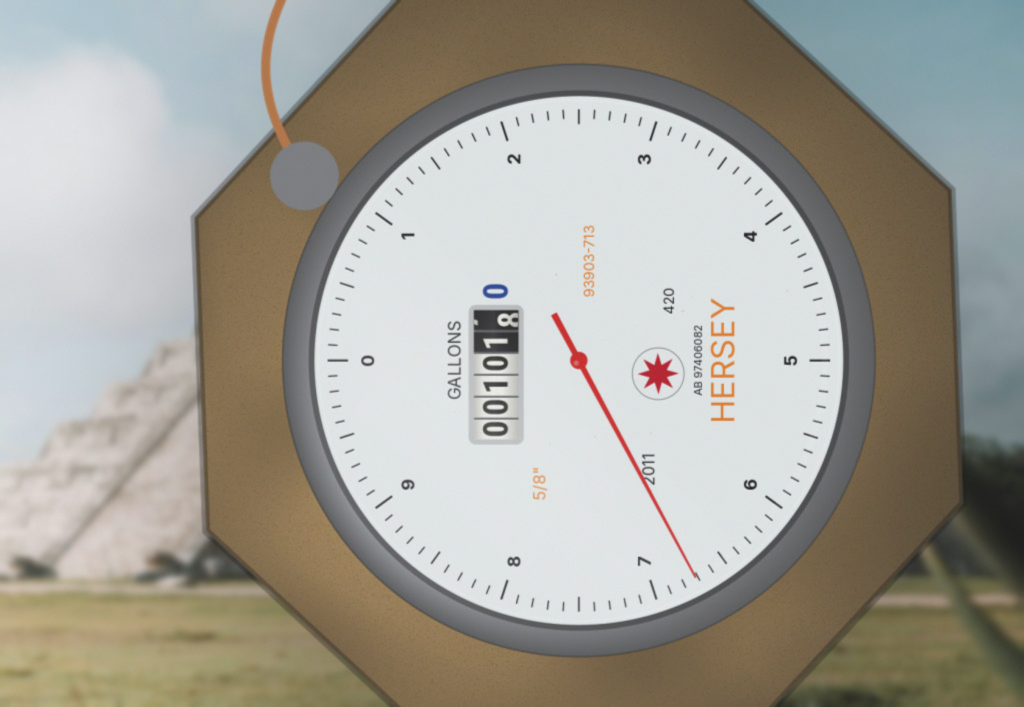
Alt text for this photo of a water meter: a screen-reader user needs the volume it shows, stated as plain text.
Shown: 10176.7 gal
